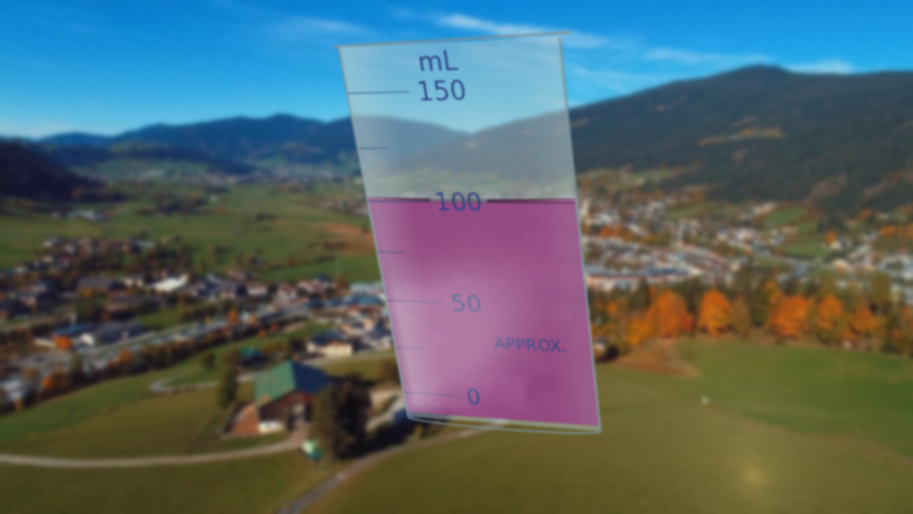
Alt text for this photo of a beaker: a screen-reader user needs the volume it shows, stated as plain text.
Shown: 100 mL
